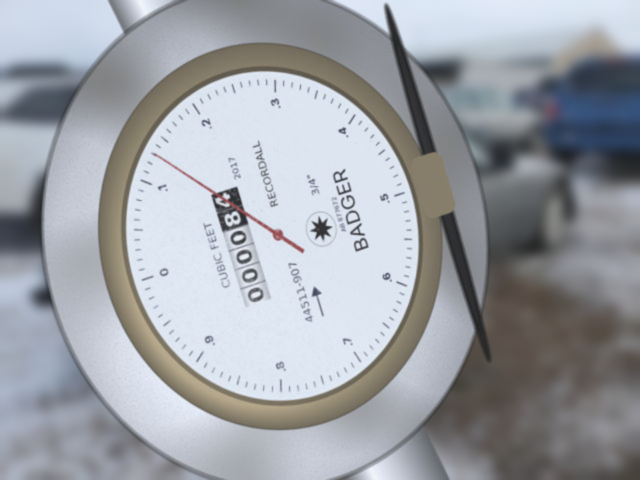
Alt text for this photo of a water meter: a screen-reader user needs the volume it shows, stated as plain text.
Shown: 84.13 ft³
